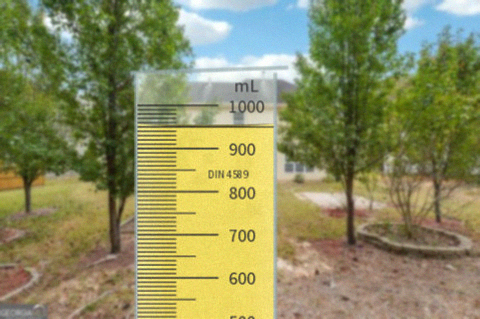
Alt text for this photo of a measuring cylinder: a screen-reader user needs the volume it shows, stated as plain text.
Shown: 950 mL
